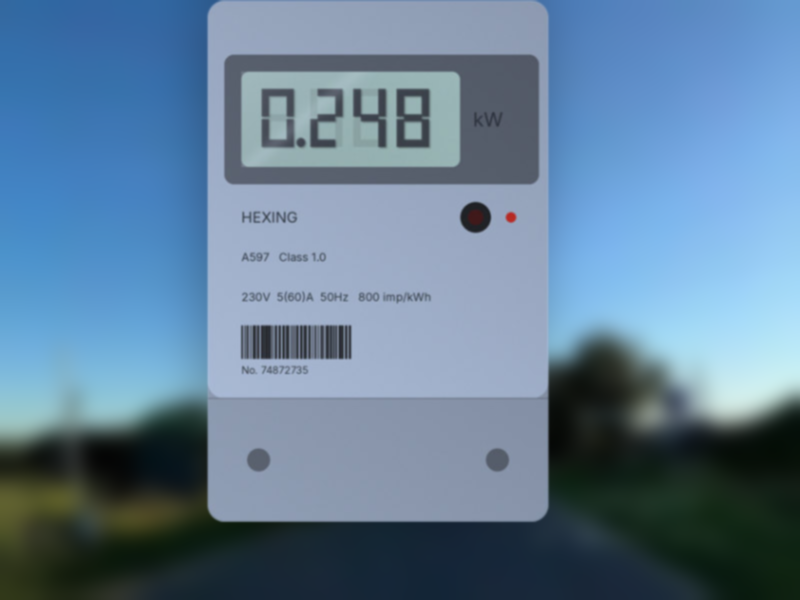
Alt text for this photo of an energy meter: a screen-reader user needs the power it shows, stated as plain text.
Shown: 0.248 kW
